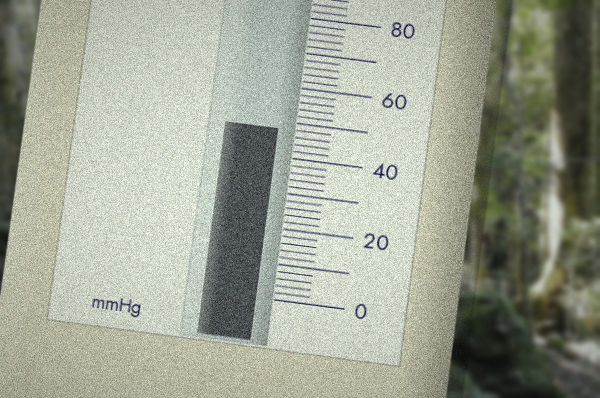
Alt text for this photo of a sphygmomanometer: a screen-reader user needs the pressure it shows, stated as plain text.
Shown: 48 mmHg
